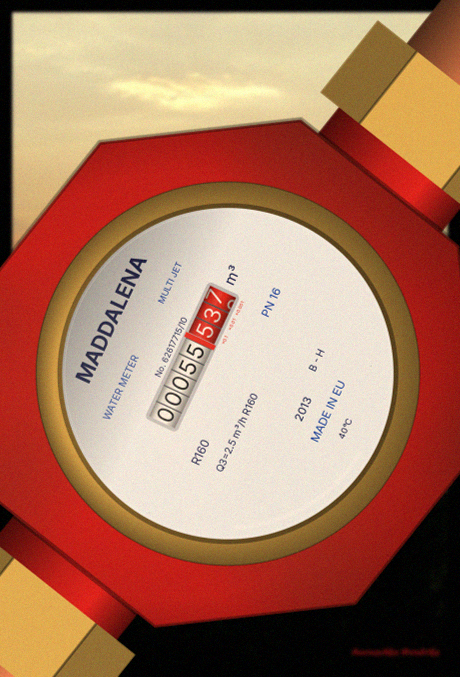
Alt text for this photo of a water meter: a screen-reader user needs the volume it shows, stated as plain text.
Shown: 55.537 m³
